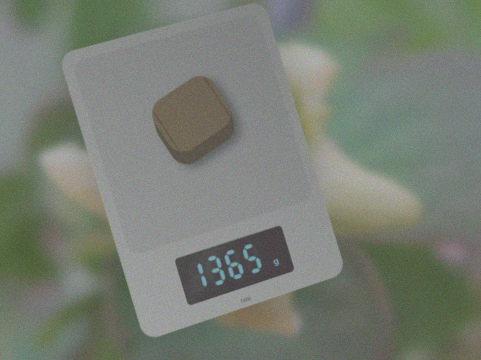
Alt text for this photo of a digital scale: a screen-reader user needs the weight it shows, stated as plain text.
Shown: 1365 g
